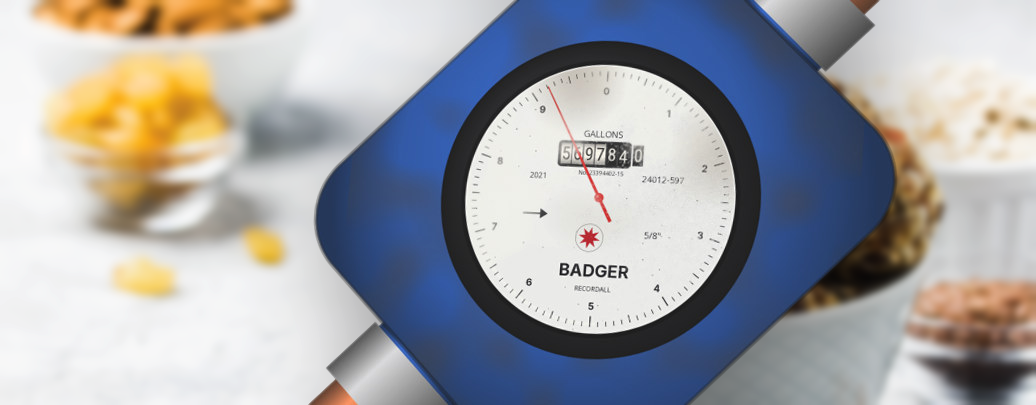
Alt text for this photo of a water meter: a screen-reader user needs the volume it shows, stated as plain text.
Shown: 5697839.2 gal
